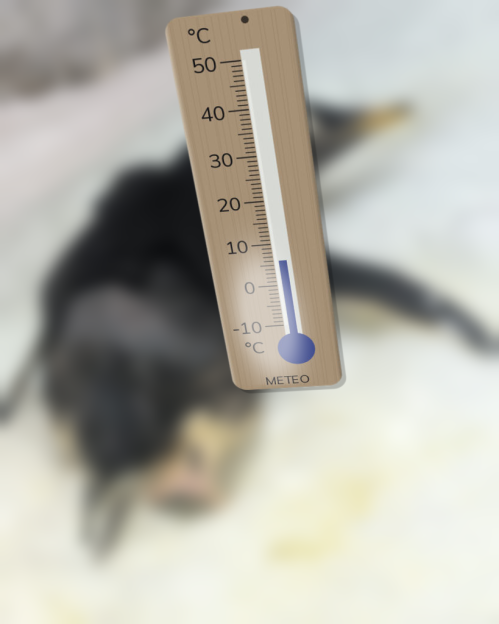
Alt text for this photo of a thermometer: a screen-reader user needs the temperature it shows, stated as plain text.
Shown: 6 °C
